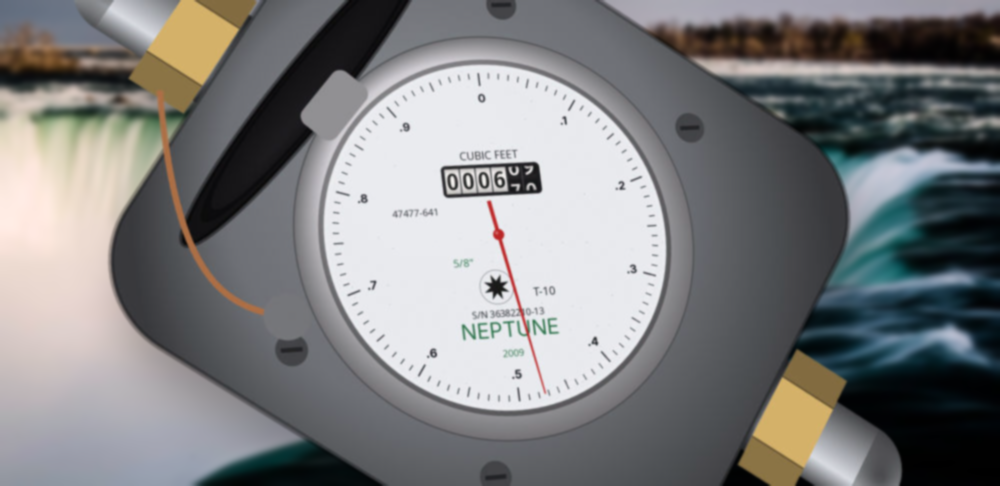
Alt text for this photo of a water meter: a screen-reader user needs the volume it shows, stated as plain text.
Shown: 669.47 ft³
